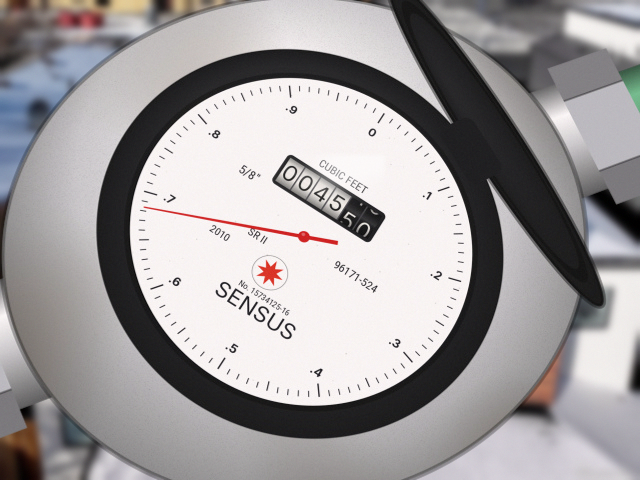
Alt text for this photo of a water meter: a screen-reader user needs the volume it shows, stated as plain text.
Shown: 4549.68 ft³
